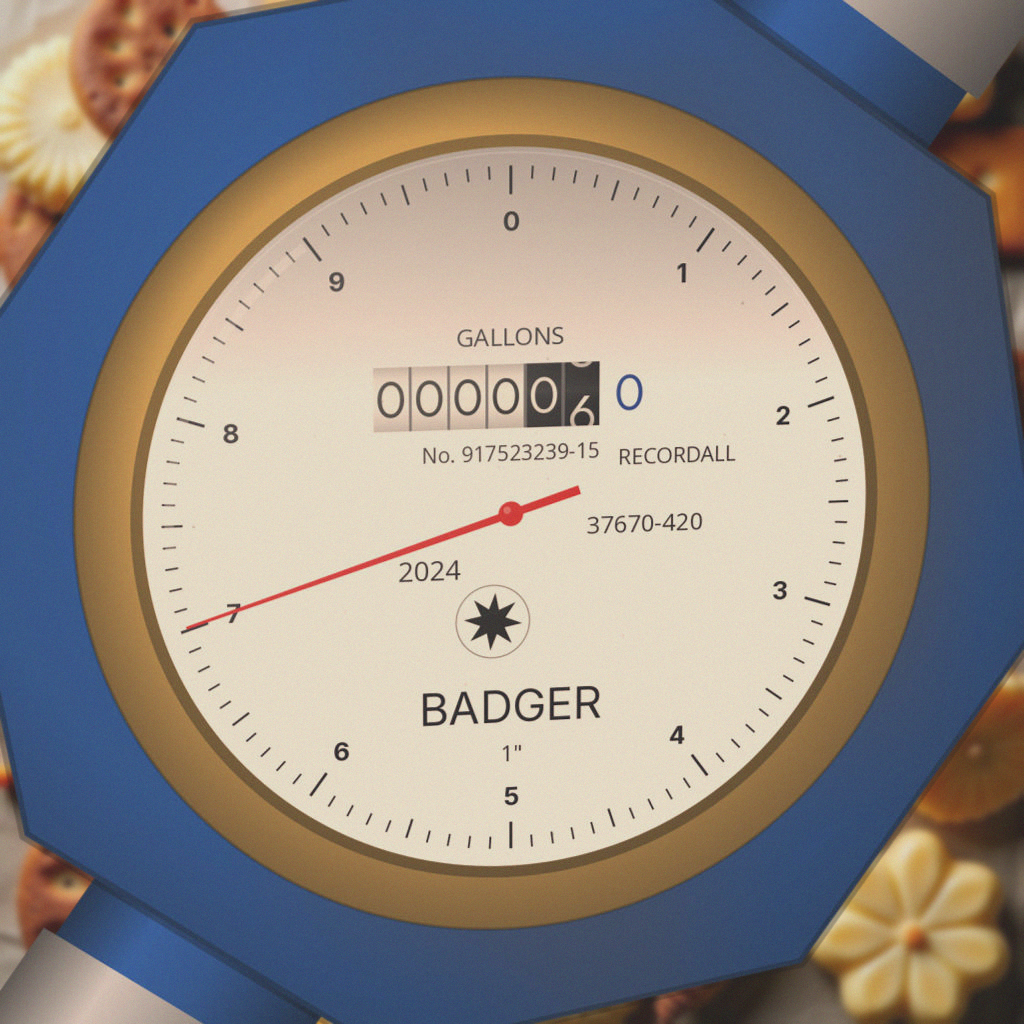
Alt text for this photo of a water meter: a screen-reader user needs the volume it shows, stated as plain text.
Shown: 57.0 gal
